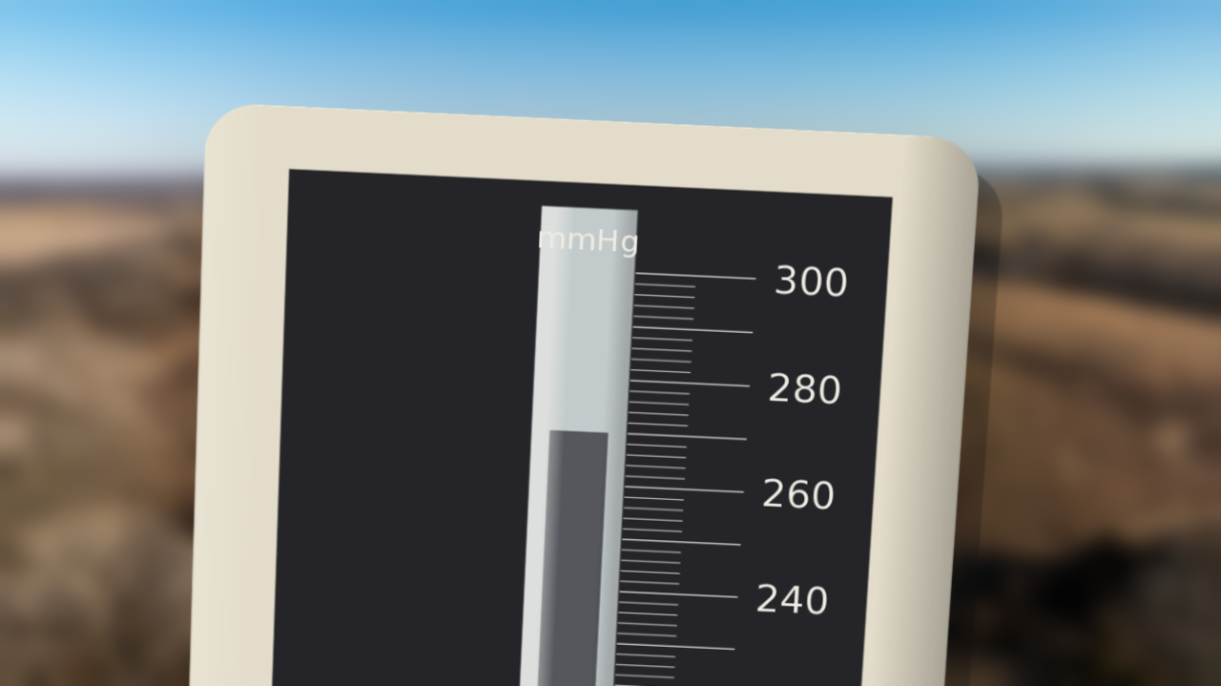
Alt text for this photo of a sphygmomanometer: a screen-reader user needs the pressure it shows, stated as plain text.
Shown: 270 mmHg
